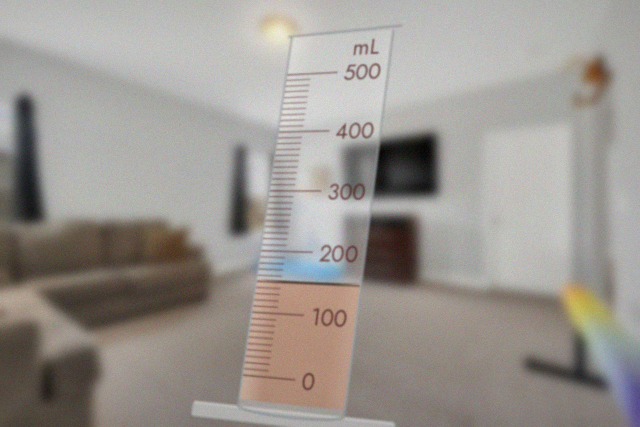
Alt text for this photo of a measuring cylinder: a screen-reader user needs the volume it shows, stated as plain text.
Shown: 150 mL
